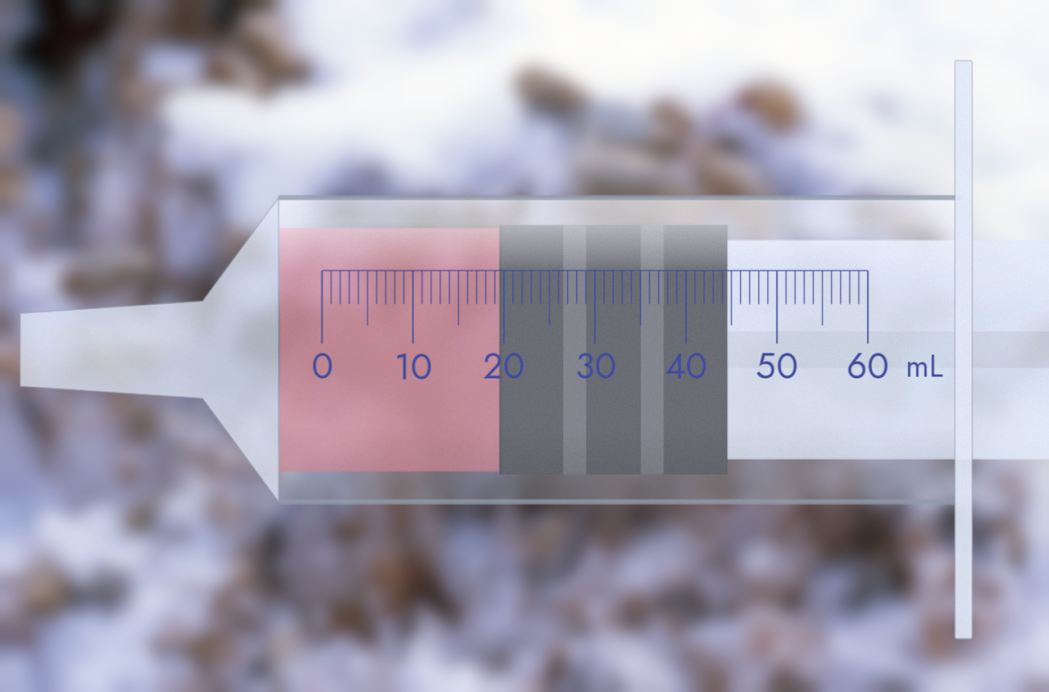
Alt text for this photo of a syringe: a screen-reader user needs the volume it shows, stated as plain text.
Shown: 19.5 mL
